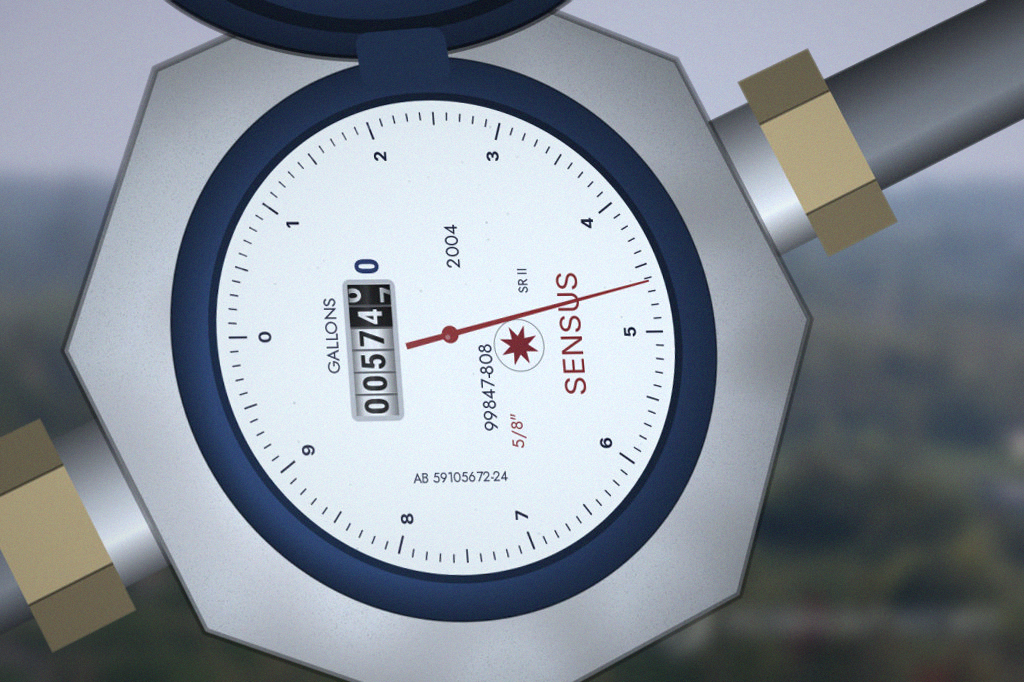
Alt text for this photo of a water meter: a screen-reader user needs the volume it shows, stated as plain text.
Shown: 57464.6 gal
